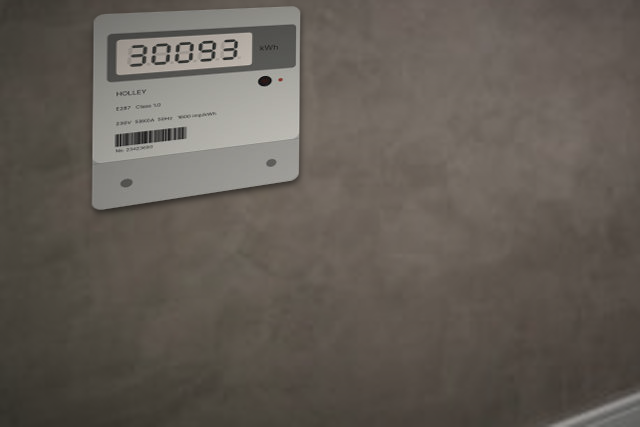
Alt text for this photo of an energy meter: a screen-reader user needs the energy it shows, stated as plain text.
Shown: 30093 kWh
